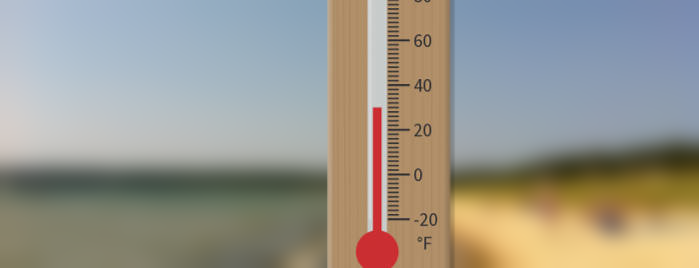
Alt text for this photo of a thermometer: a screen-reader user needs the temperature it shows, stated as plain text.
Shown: 30 °F
